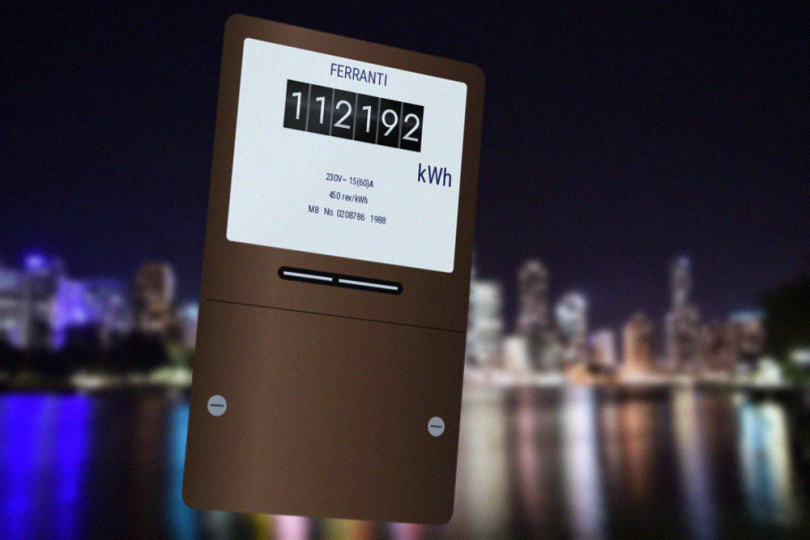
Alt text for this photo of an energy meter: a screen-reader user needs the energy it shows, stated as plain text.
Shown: 112192 kWh
